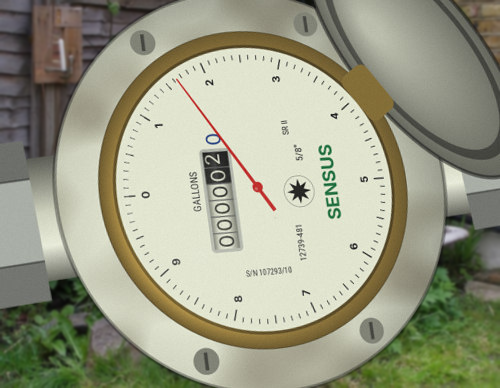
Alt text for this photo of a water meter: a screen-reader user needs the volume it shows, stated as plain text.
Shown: 21.6 gal
